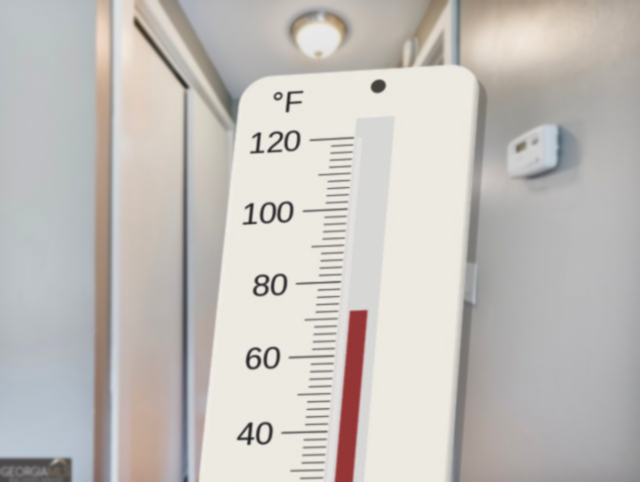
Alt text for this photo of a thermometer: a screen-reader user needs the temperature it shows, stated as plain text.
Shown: 72 °F
